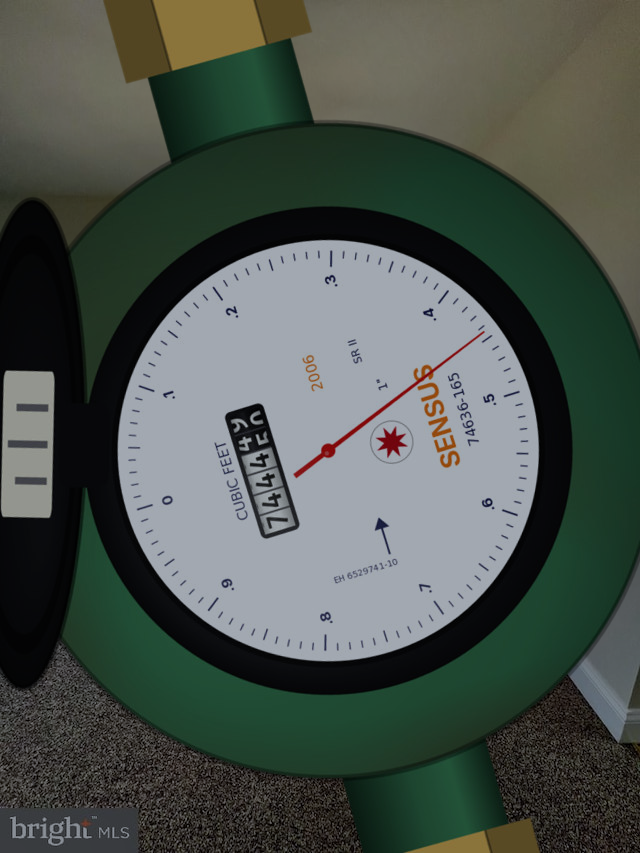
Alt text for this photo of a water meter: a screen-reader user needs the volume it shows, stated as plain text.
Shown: 744449.44 ft³
